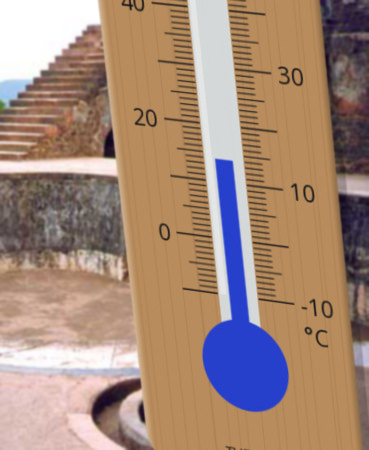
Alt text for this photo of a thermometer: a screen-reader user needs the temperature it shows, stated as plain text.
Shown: 14 °C
